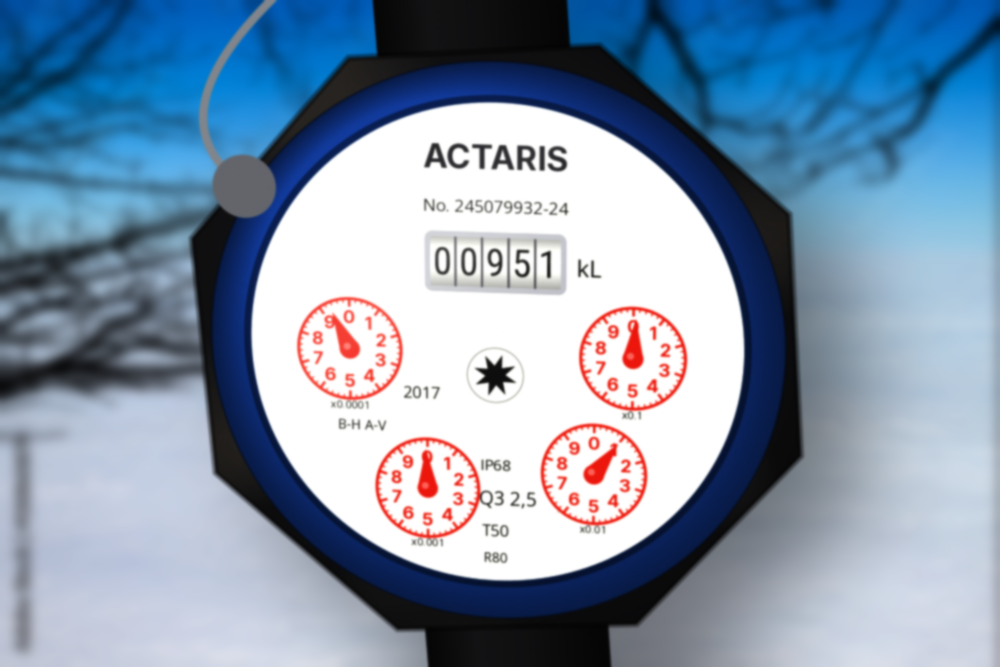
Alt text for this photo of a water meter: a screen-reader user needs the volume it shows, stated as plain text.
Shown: 951.0099 kL
